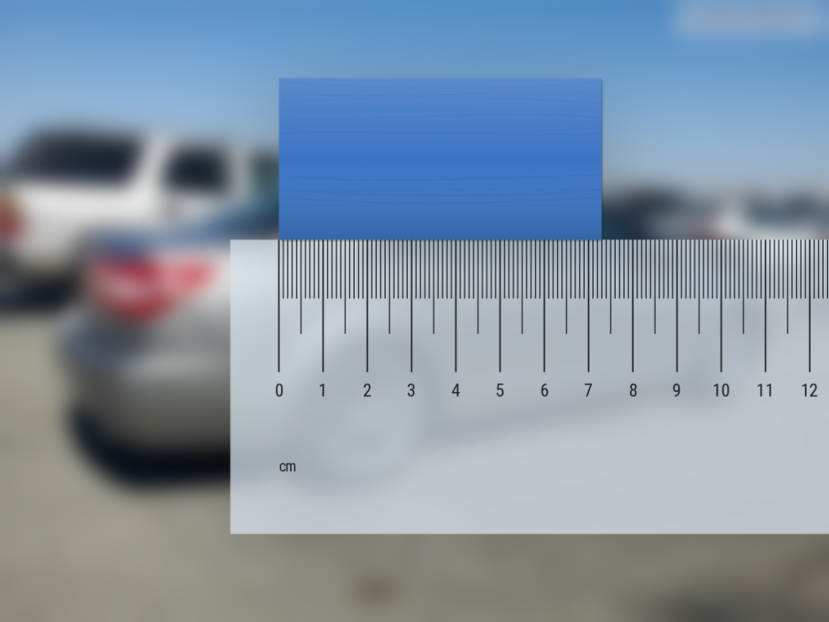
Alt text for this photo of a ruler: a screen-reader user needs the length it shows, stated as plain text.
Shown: 7.3 cm
